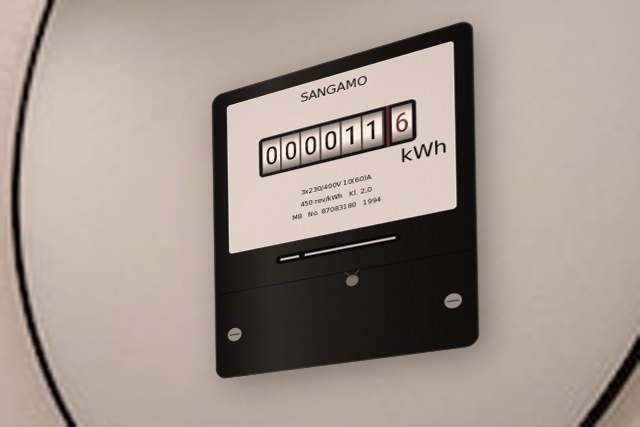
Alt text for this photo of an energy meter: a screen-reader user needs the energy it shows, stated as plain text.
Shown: 11.6 kWh
